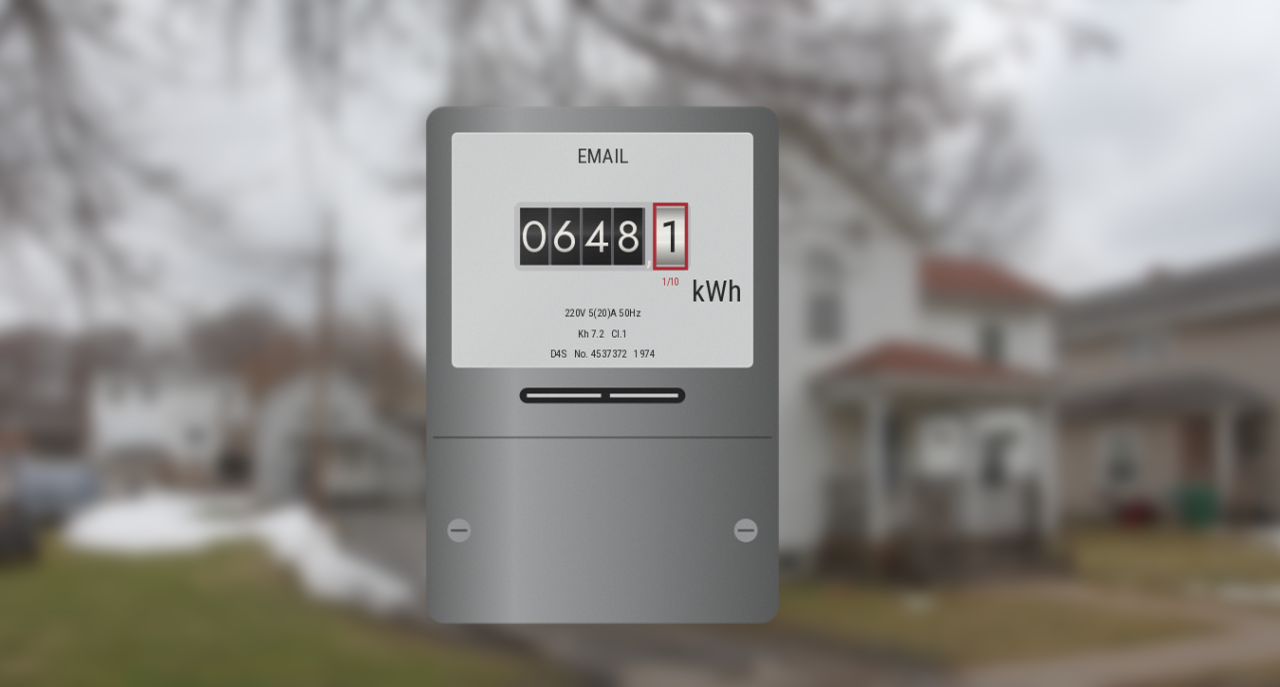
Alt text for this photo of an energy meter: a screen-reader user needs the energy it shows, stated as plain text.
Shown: 648.1 kWh
